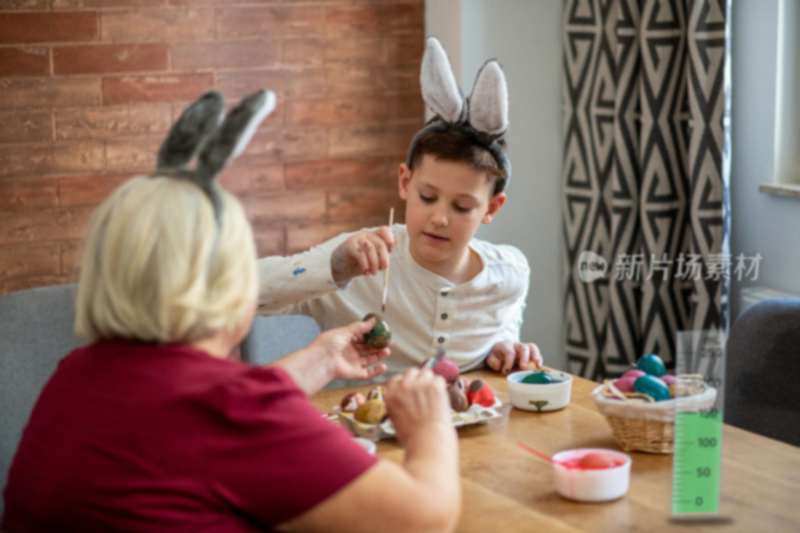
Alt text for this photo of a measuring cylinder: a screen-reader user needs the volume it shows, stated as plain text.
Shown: 150 mL
